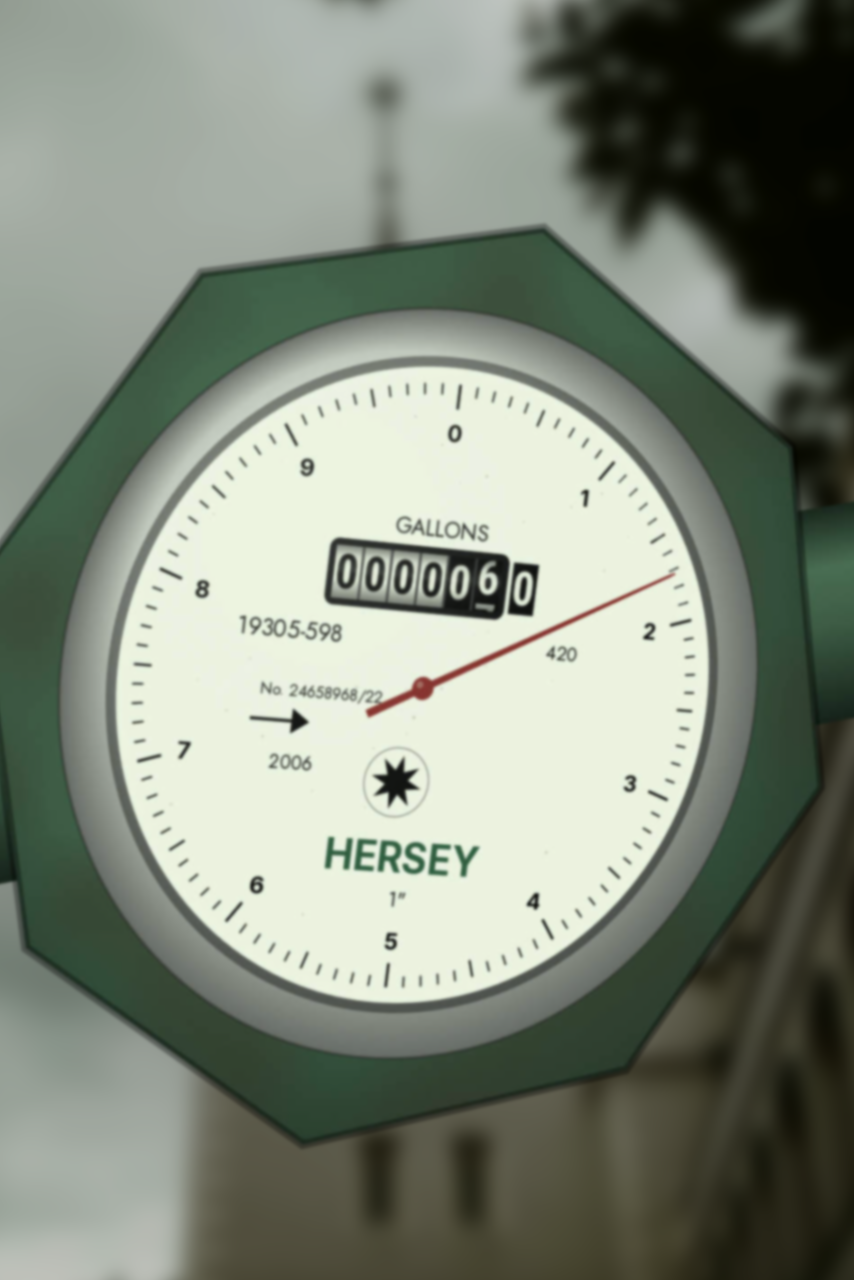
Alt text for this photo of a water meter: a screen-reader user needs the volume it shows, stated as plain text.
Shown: 61.7 gal
